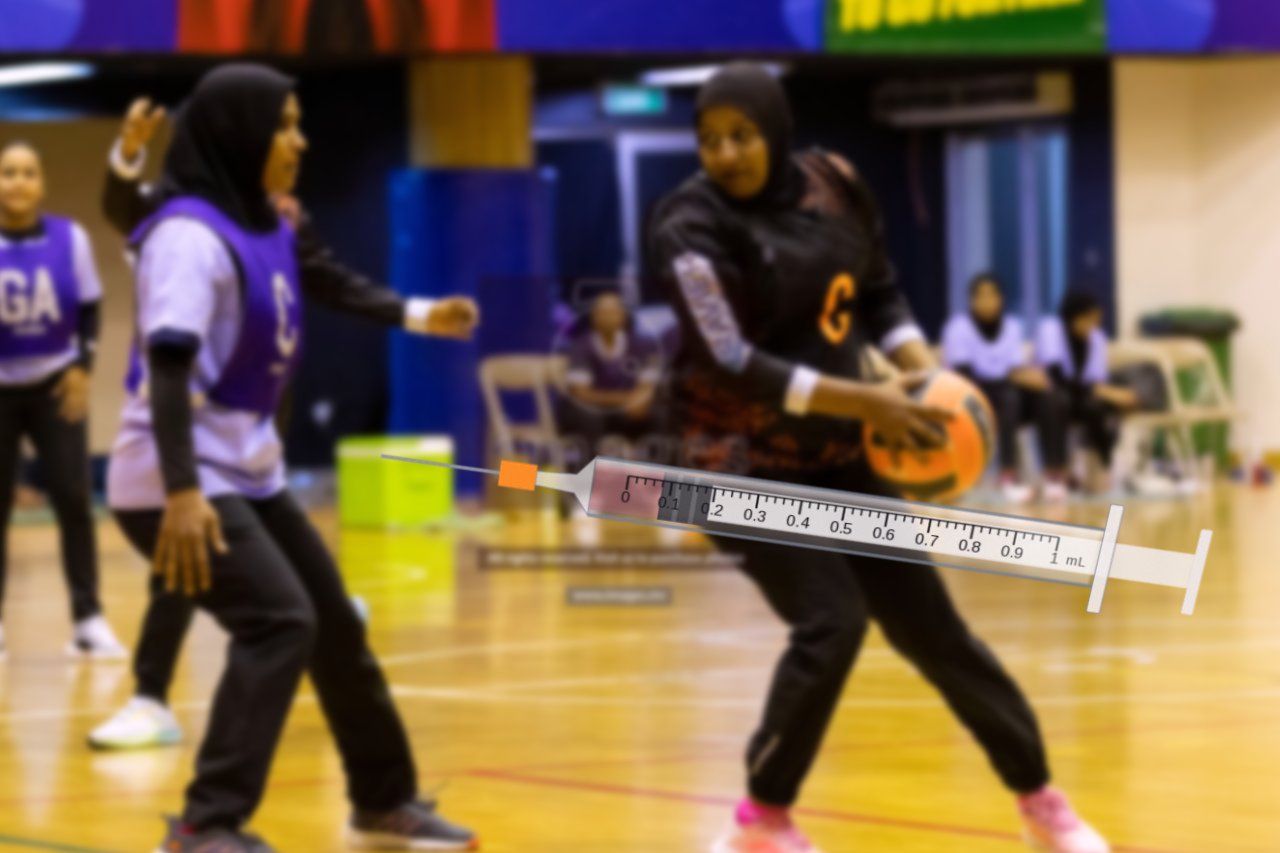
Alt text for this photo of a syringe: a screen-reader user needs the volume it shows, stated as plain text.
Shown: 0.08 mL
